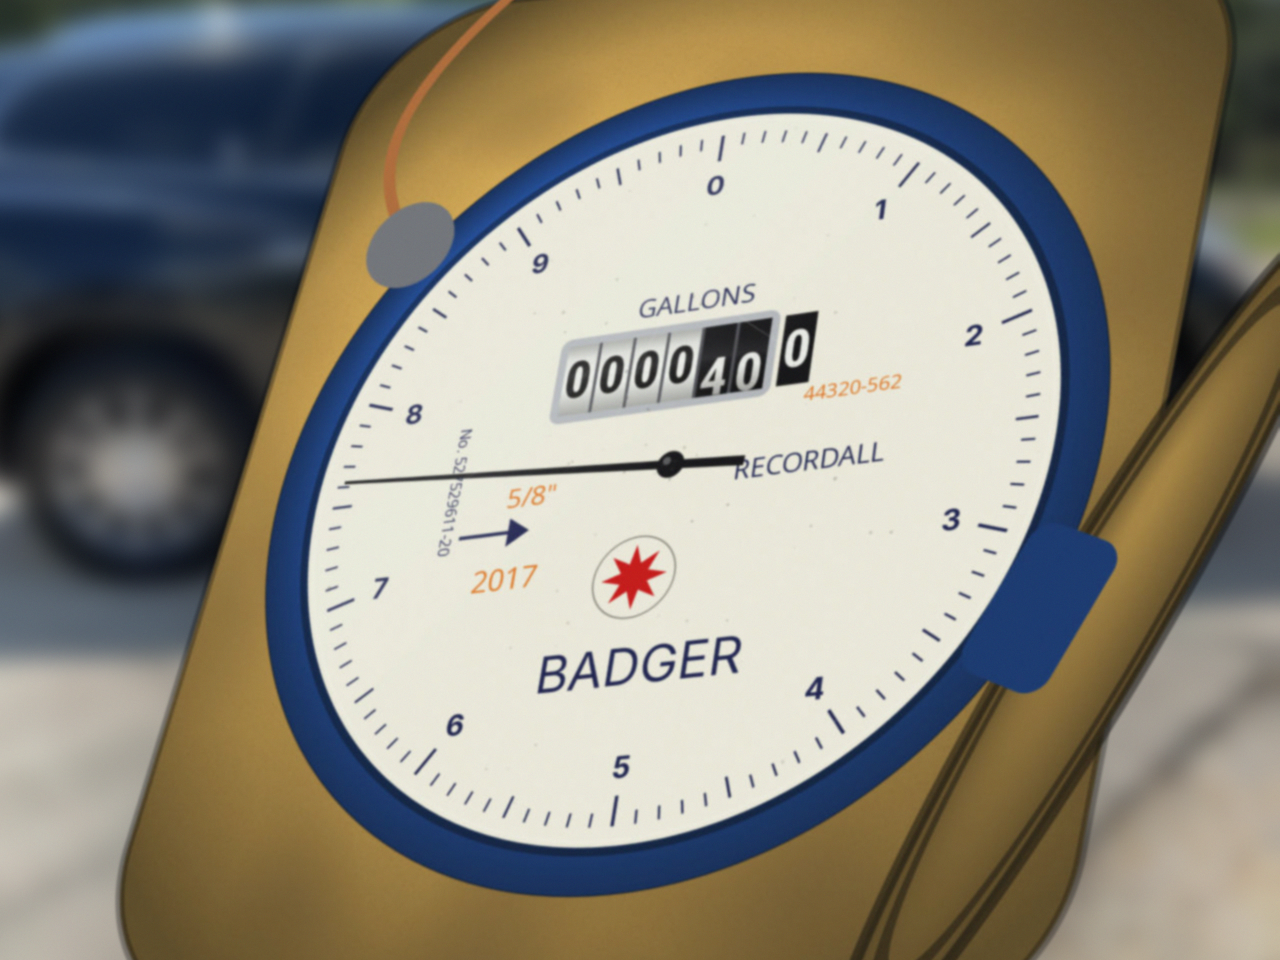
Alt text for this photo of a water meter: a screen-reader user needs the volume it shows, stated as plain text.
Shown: 397.6 gal
